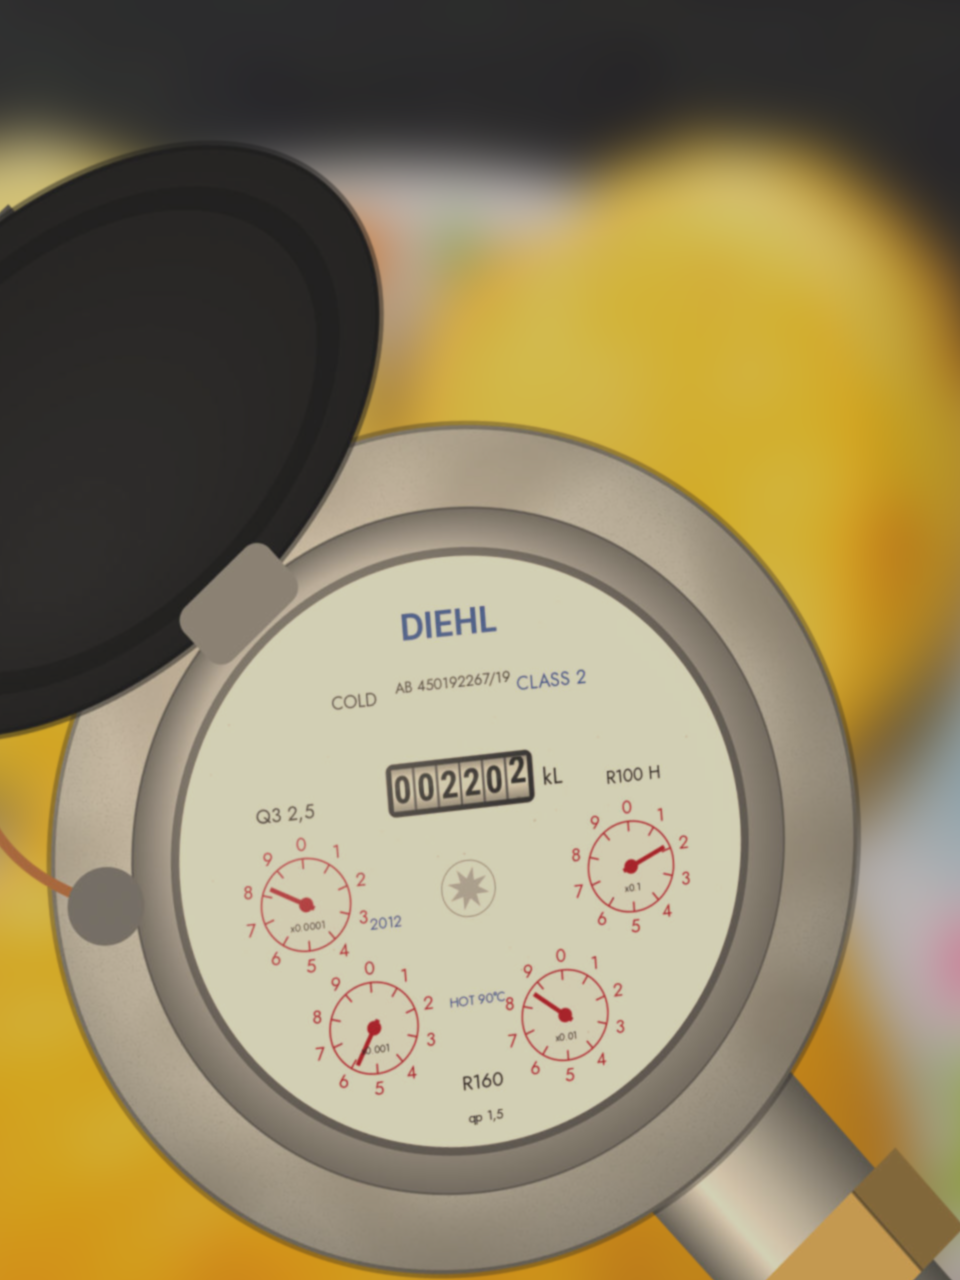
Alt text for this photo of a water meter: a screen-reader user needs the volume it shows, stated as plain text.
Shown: 2202.1858 kL
